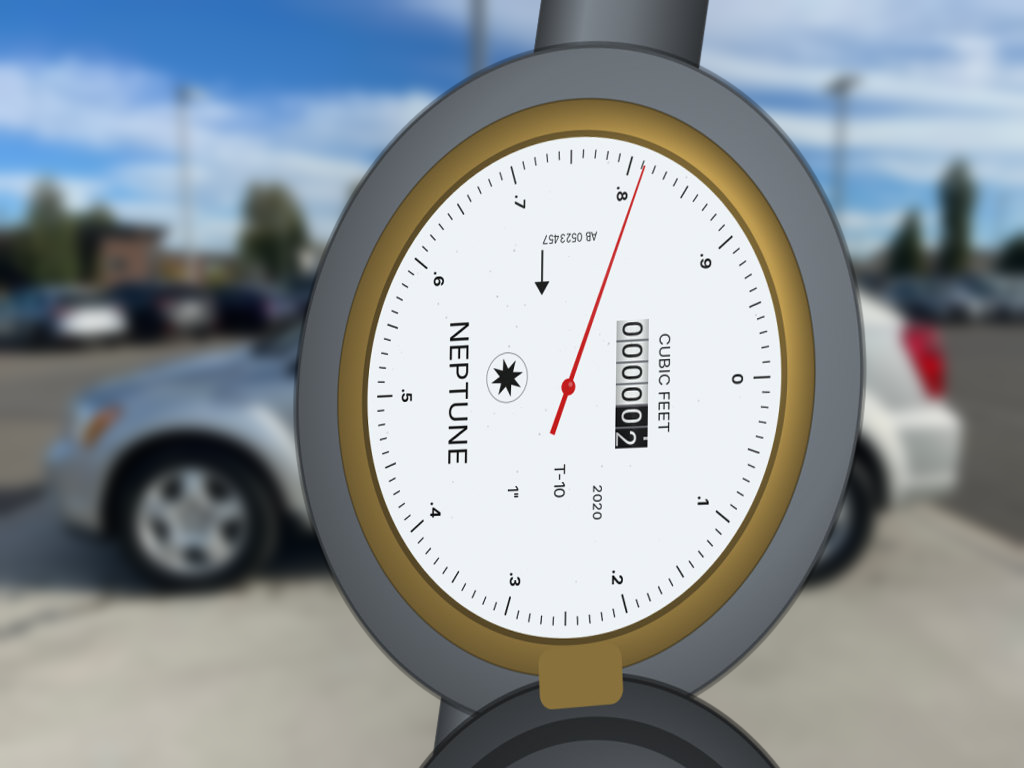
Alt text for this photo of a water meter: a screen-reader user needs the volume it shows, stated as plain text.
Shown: 1.81 ft³
